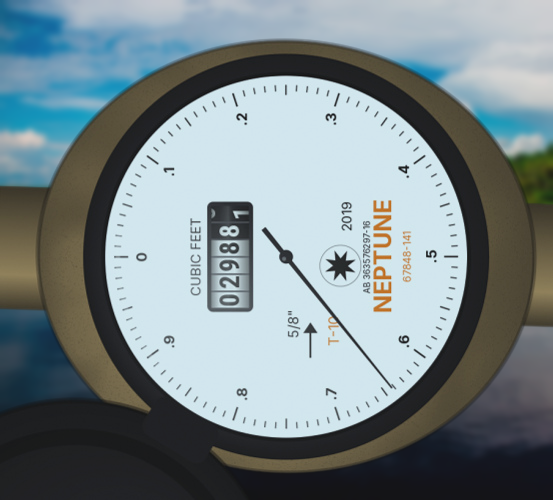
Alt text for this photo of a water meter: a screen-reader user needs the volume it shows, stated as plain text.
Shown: 29880.64 ft³
